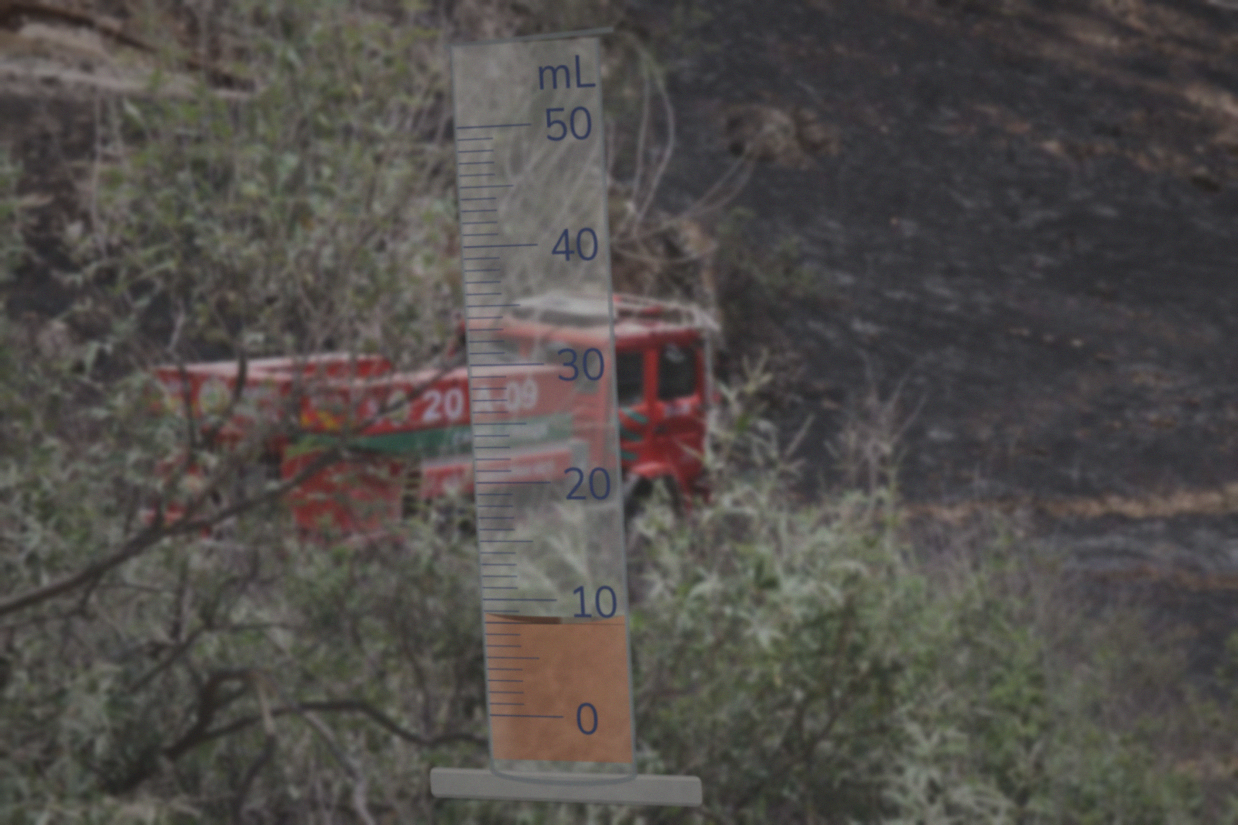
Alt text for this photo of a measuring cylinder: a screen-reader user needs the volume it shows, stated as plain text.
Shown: 8 mL
